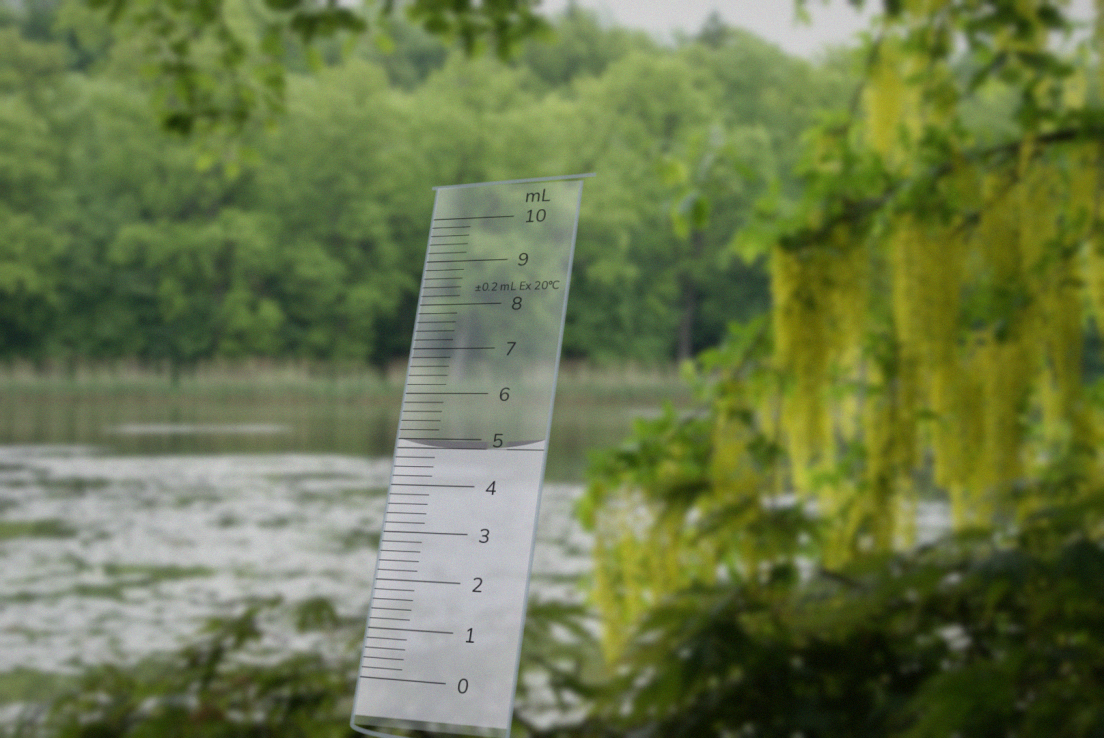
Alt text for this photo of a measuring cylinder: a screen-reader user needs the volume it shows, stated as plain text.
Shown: 4.8 mL
